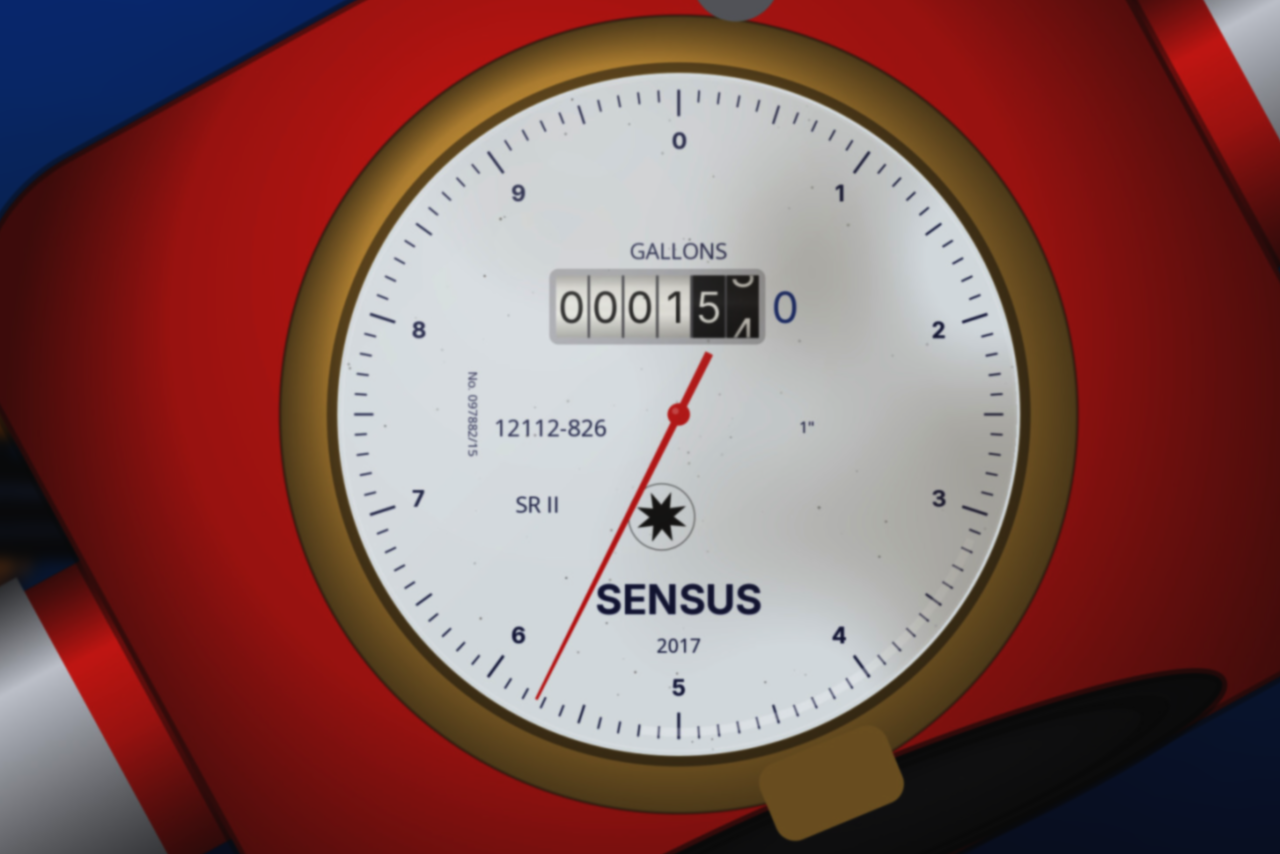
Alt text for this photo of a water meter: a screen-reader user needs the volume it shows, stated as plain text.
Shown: 1535.7 gal
